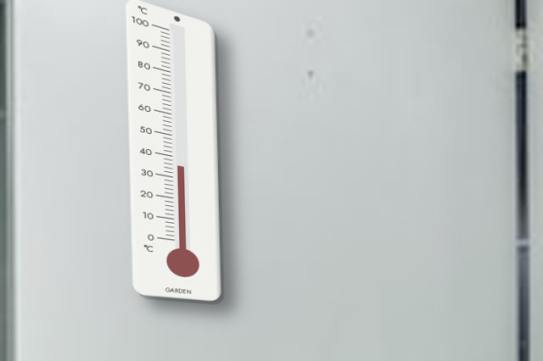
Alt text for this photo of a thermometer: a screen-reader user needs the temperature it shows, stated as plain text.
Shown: 36 °C
